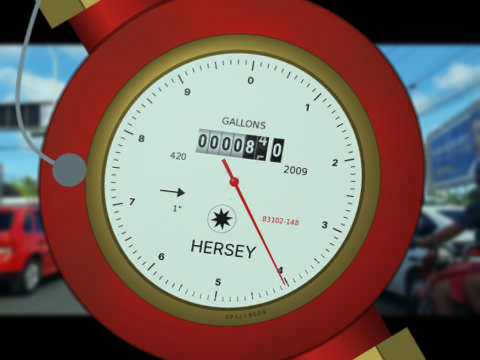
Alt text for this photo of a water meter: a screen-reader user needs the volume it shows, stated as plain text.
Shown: 844.0 gal
